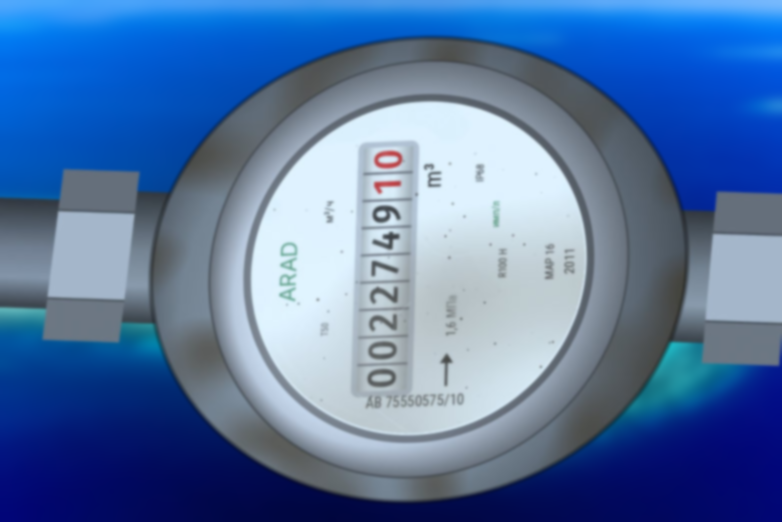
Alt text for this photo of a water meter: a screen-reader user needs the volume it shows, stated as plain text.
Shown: 22749.10 m³
